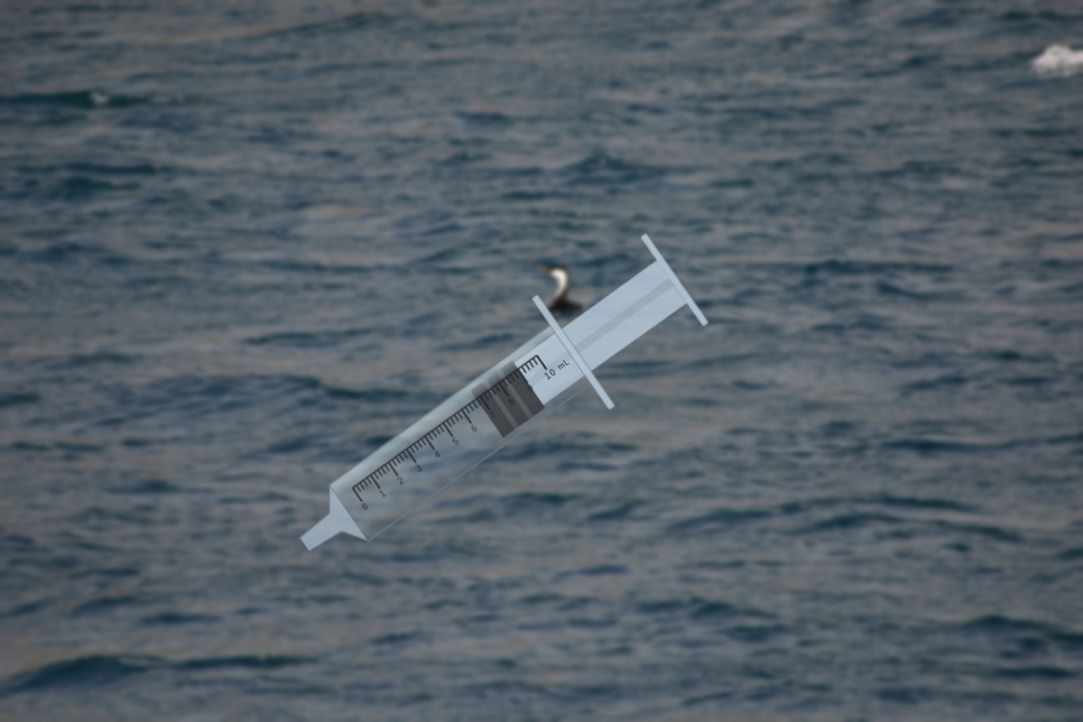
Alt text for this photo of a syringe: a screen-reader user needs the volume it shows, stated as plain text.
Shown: 6.8 mL
